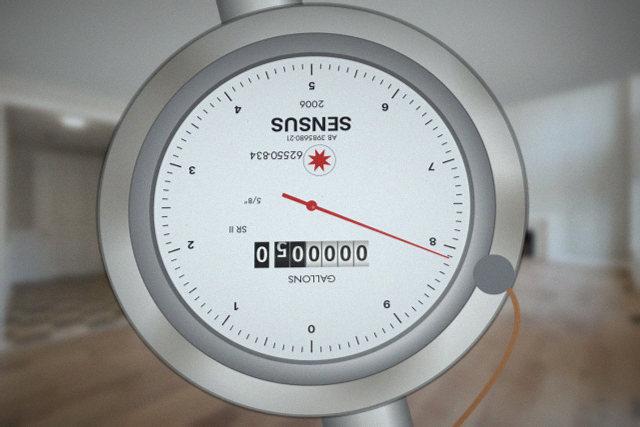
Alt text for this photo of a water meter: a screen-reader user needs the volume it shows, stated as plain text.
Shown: 48.1 gal
